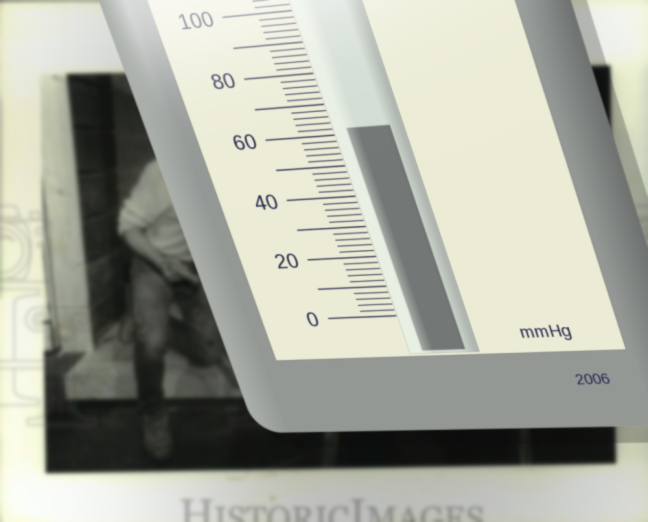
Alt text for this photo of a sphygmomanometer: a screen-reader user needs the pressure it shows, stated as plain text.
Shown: 62 mmHg
